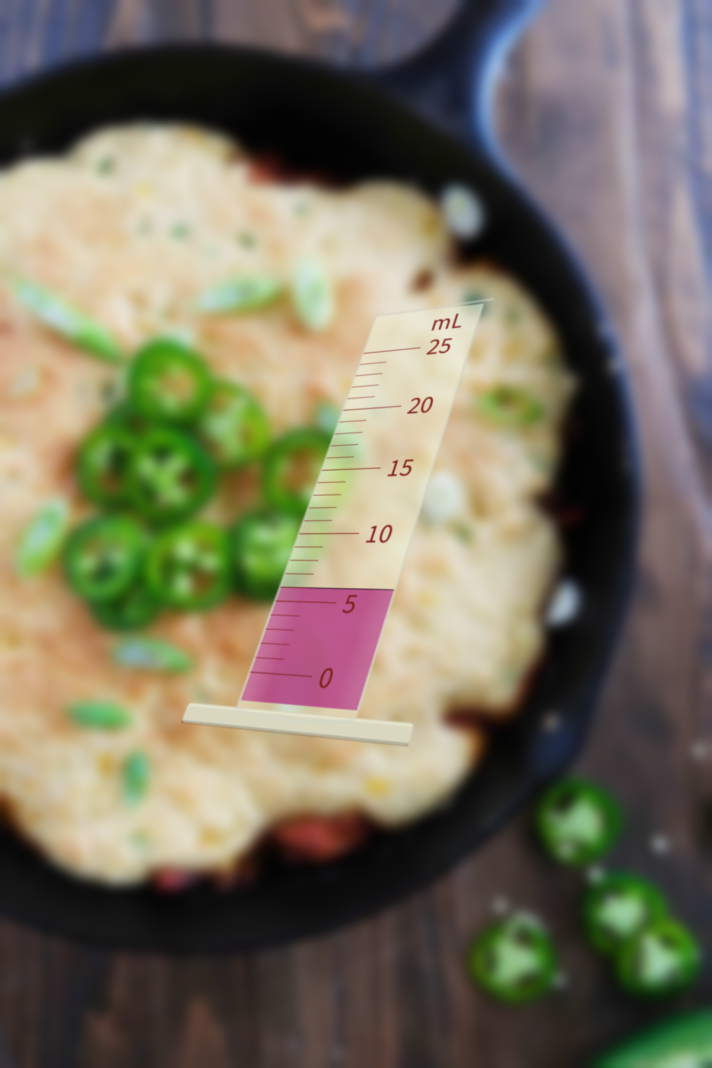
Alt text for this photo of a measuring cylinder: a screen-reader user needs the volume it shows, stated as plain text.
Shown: 6 mL
